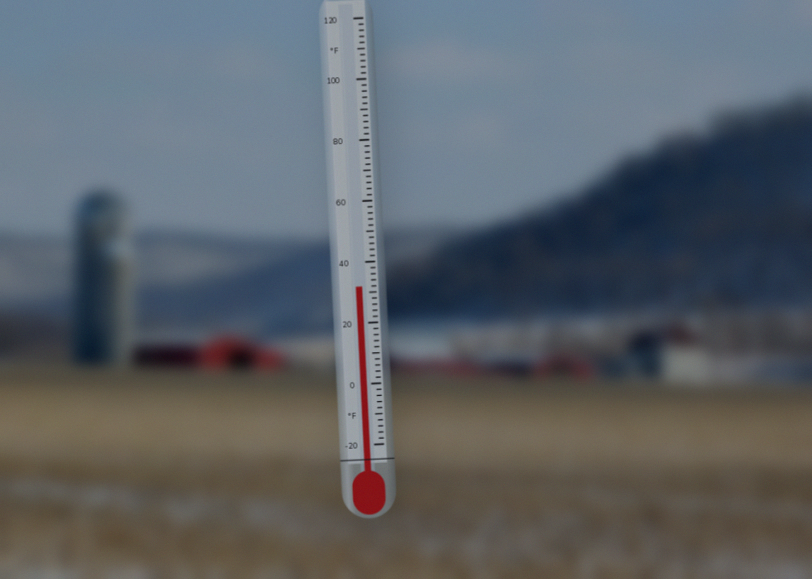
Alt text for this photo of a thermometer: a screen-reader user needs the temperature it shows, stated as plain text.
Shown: 32 °F
